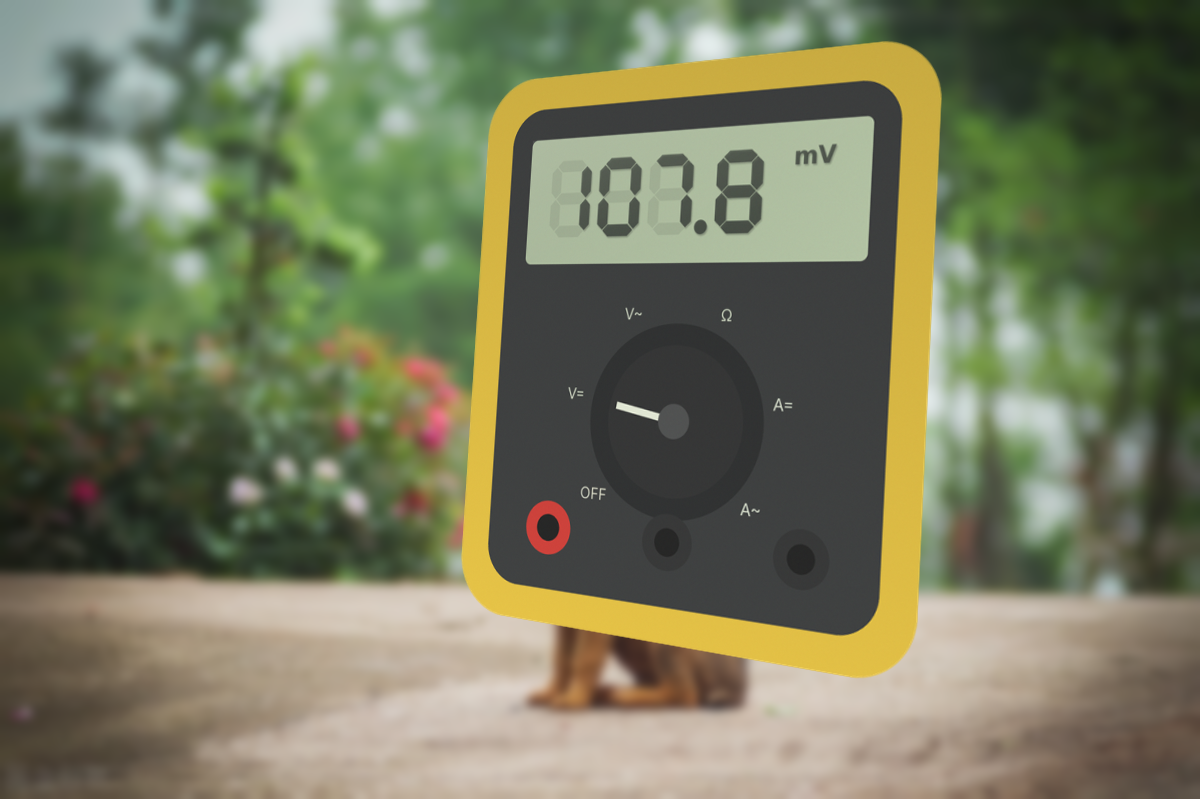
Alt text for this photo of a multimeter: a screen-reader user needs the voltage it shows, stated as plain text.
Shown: 107.8 mV
